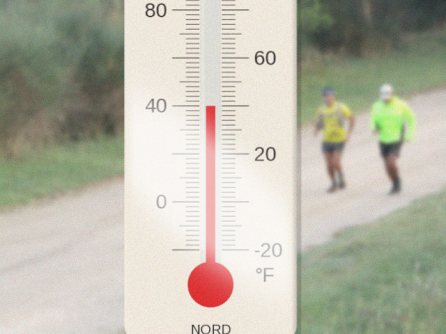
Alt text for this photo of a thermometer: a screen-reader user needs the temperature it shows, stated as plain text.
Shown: 40 °F
